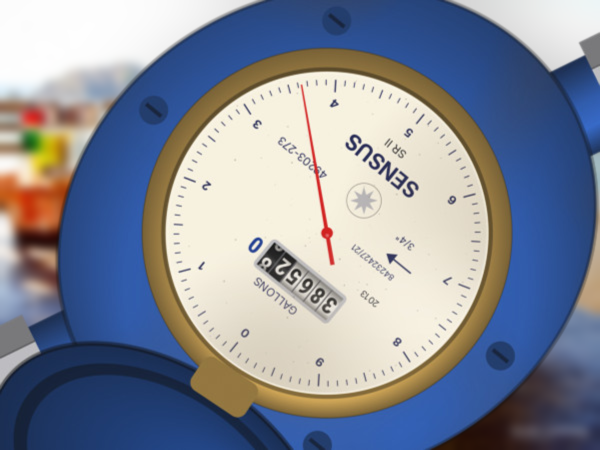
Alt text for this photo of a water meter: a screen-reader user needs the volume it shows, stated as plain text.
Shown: 3865283.6 gal
